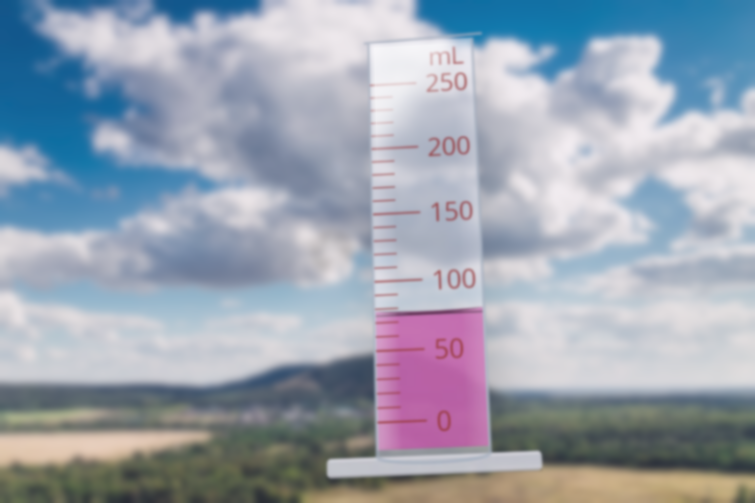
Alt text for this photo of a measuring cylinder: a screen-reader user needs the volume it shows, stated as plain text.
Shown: 75 mL
